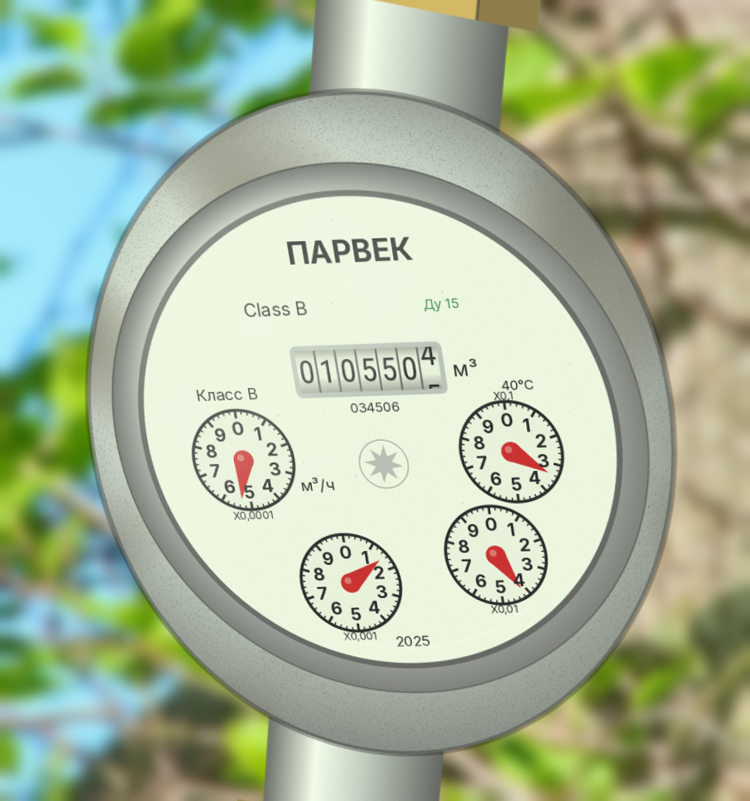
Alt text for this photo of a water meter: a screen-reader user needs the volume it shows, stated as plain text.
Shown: 105504.3415 m³
